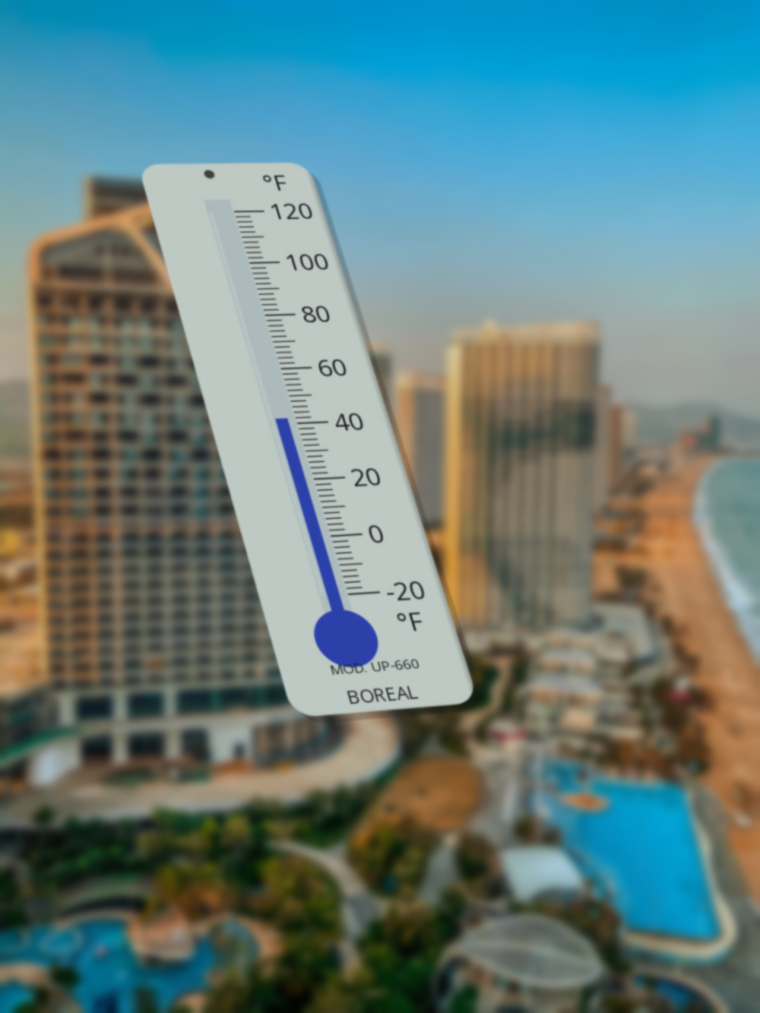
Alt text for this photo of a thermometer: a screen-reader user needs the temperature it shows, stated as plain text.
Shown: 42 °F
